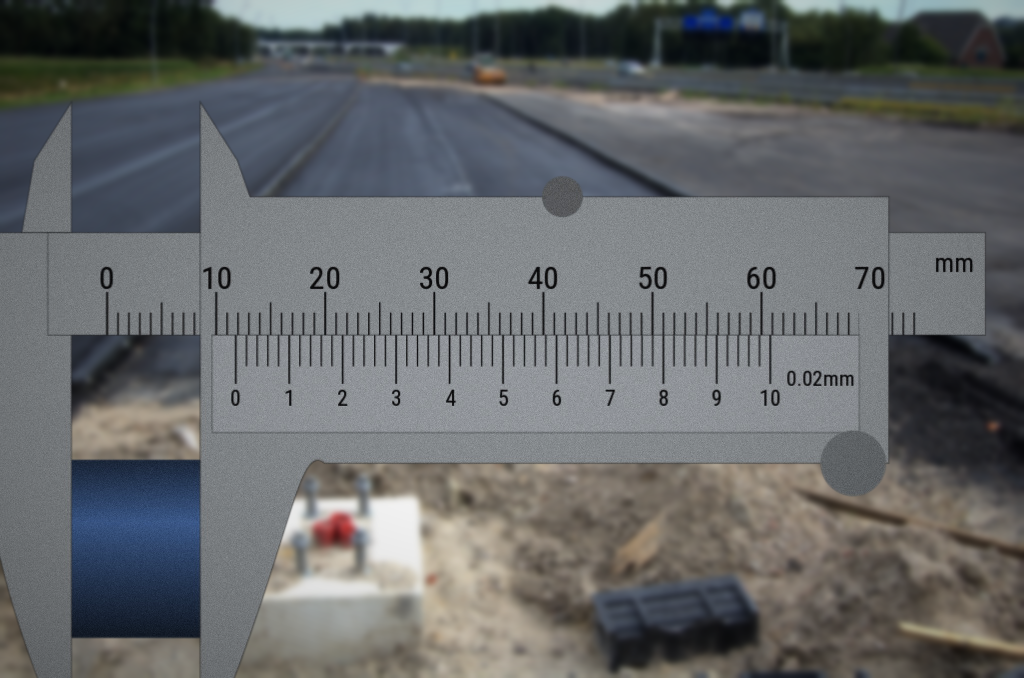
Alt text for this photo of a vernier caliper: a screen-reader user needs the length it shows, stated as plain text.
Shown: 11.8 mm
